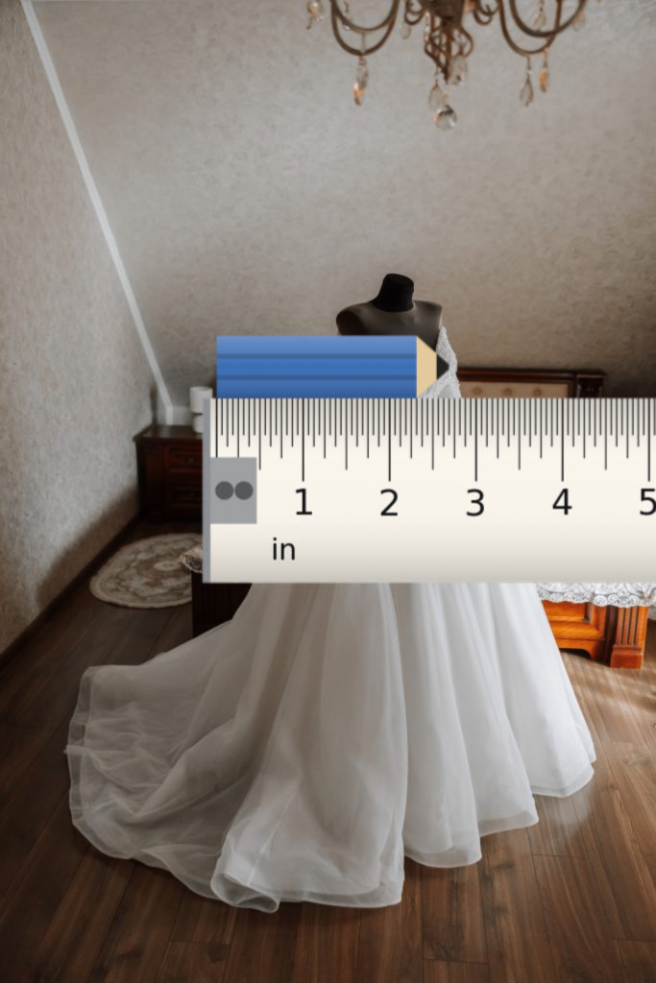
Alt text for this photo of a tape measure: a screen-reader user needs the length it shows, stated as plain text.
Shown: 2.6875 in
